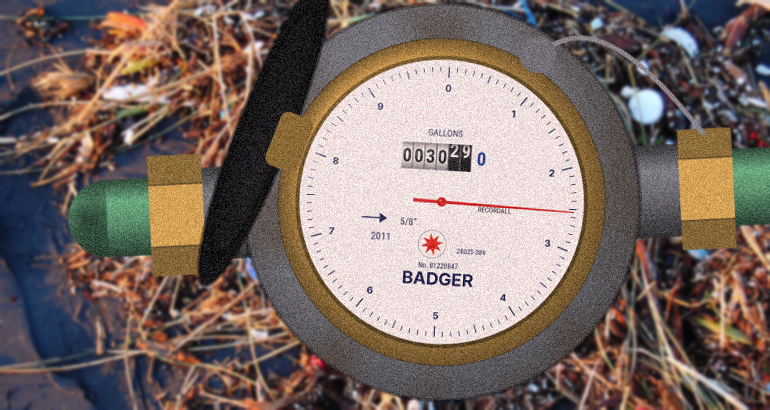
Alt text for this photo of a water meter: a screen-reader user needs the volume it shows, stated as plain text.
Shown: 30292.5 gal
